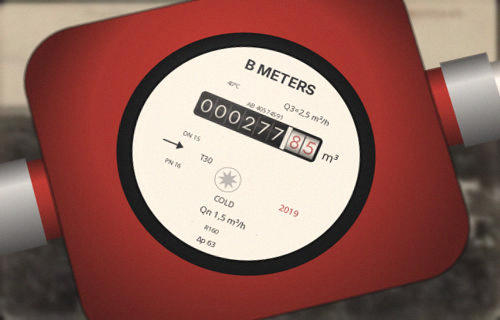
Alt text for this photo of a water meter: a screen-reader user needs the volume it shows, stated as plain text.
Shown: 277.85 m³
